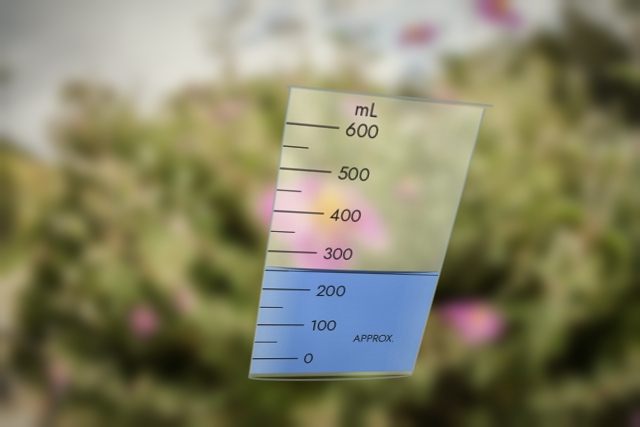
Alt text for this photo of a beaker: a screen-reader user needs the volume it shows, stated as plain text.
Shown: 250 mL
